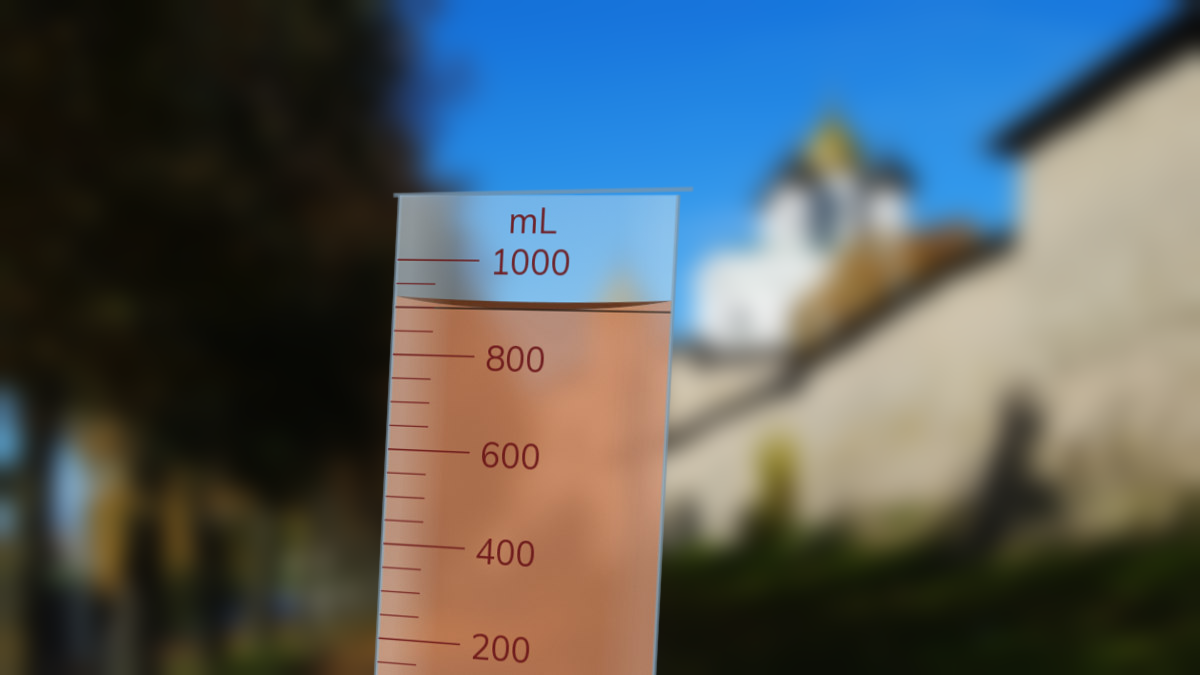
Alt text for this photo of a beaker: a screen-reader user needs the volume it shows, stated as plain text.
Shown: 900 mL
